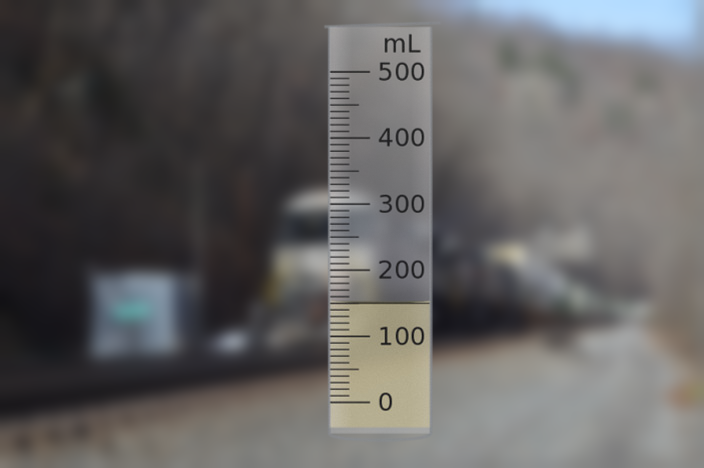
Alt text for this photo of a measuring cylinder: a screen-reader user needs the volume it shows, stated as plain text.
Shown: 150 mL
